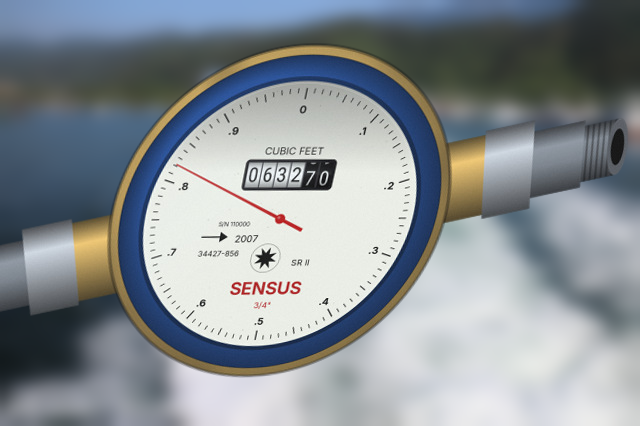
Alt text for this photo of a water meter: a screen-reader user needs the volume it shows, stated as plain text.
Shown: 63269.82 ft³
